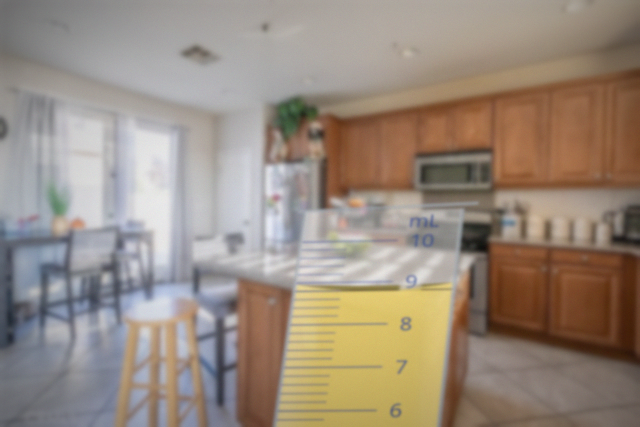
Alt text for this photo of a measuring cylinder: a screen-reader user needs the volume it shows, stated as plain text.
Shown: 8.8 mL
